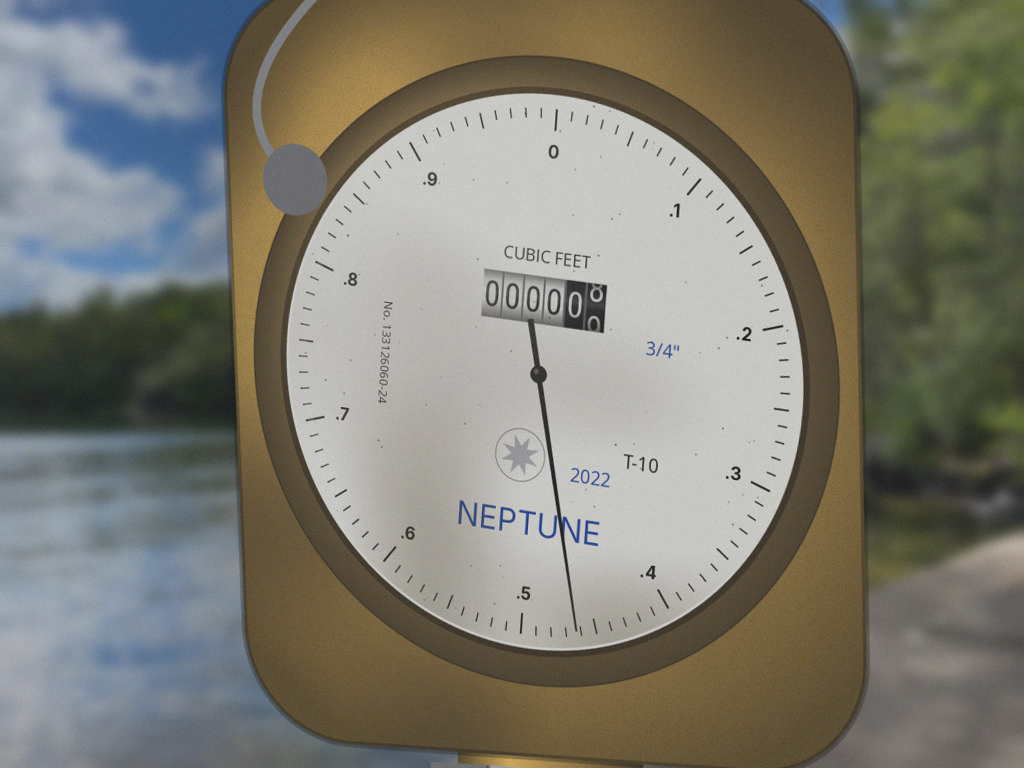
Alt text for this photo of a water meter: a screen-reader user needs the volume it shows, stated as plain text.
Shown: 8.46 ft³
